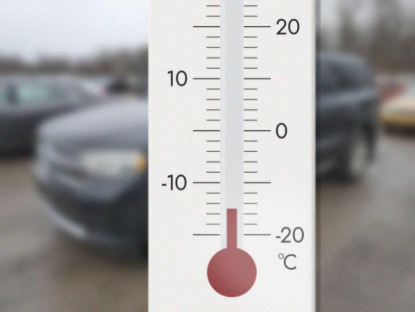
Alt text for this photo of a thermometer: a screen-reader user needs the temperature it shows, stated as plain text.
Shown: -15 °C
